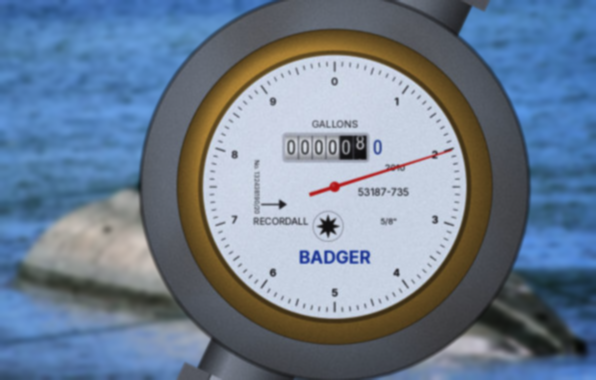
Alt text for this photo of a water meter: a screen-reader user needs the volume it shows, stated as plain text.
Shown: 82.0 gal
